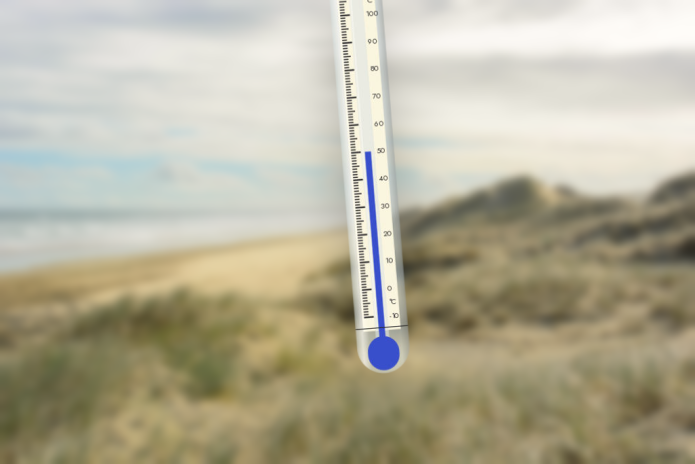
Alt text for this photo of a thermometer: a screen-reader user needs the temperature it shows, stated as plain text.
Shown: 50 °C
